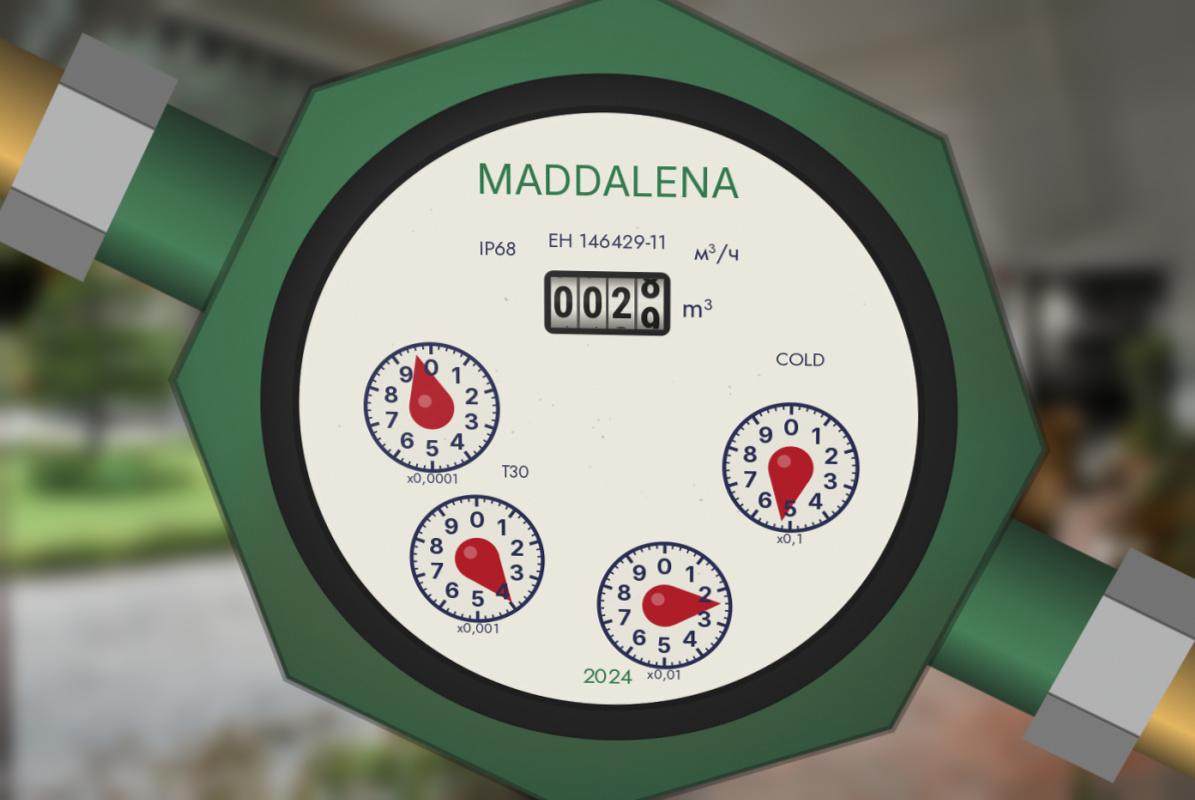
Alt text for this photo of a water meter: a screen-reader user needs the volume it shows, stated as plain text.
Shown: 28.5239 m³
